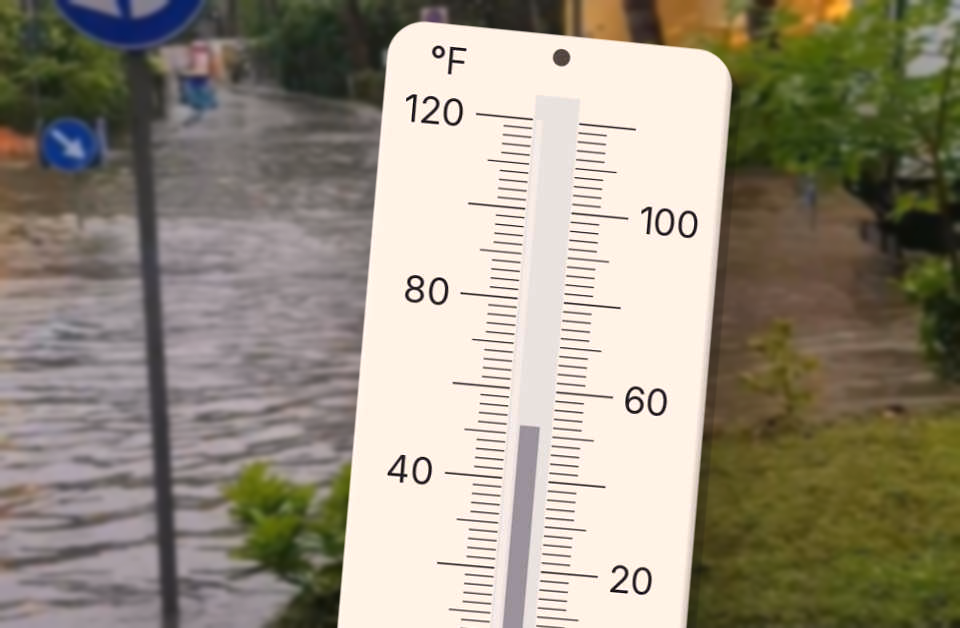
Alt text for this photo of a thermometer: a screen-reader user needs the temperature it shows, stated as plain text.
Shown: 52 °F
